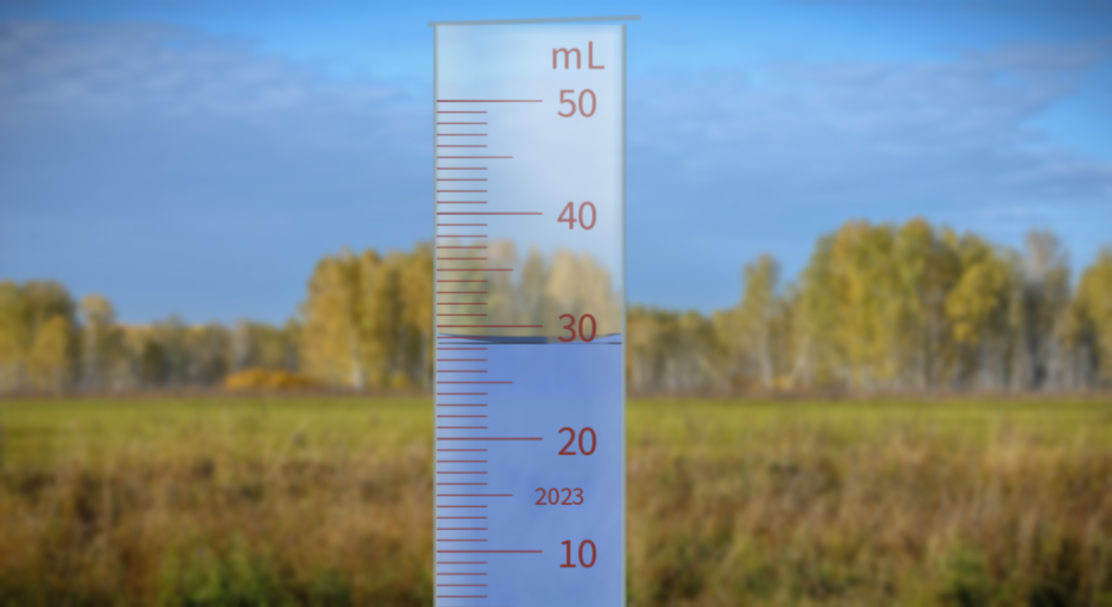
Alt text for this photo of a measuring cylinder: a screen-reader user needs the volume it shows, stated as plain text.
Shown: 28.5 mL
